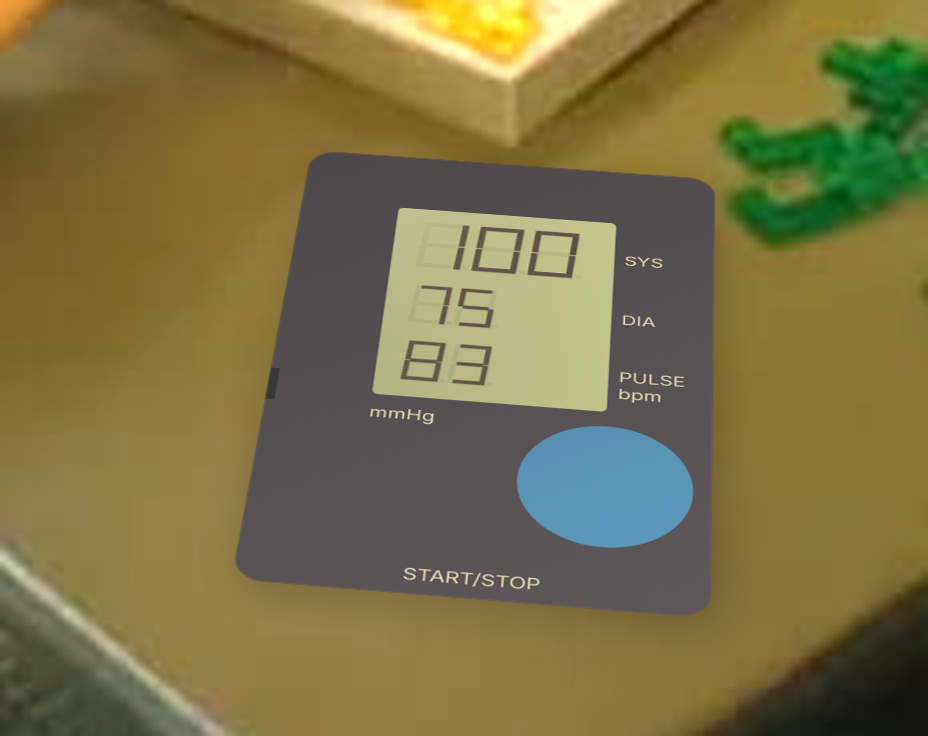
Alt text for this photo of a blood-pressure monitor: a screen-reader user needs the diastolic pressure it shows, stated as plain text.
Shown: 75 mmHg
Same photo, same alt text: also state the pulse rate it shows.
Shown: 83 bpm
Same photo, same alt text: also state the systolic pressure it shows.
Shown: 100 mmHg
